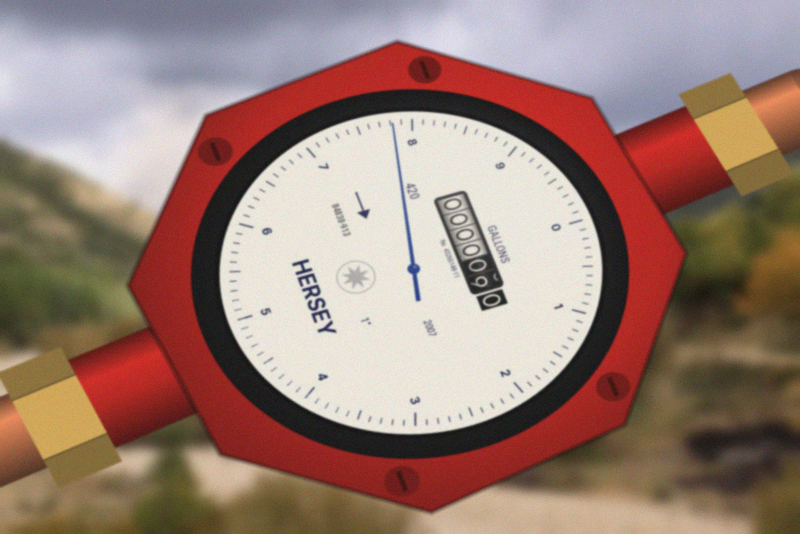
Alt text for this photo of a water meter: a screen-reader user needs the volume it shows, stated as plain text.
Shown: 87.8 gal
